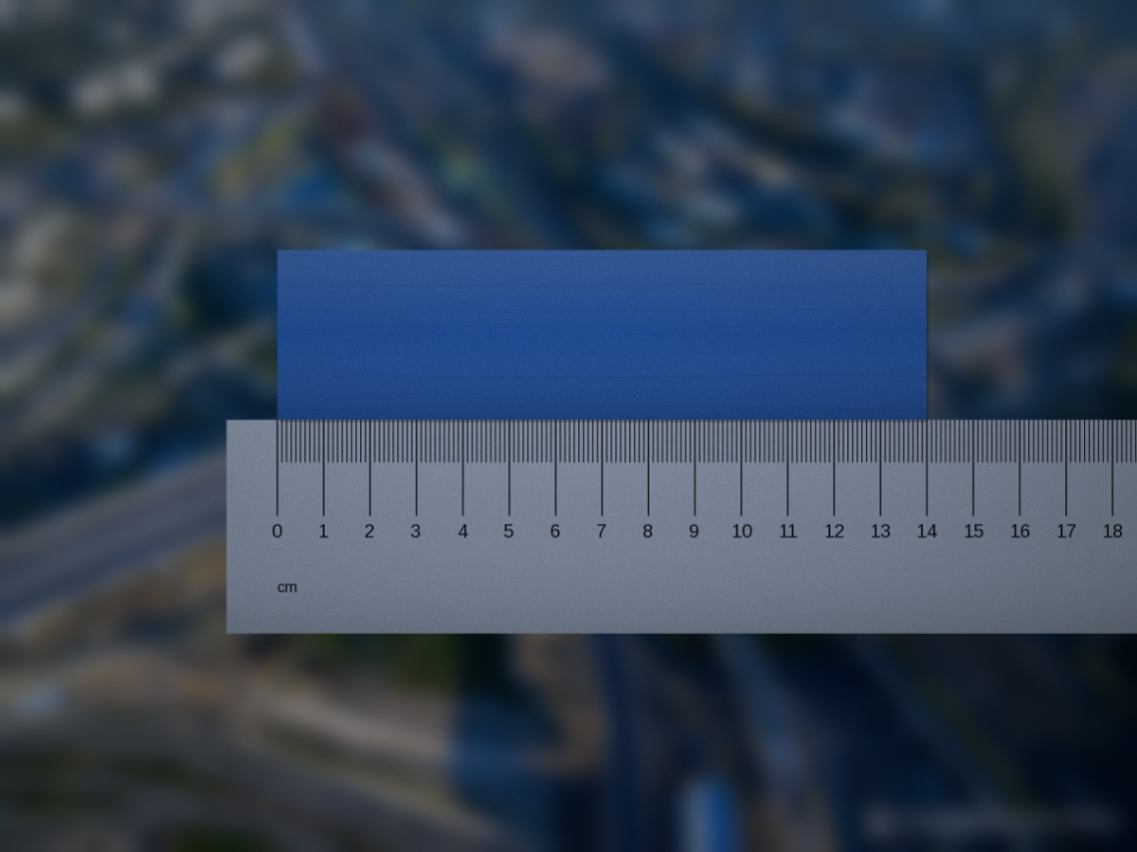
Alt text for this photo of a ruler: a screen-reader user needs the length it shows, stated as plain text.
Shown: 14 cm
